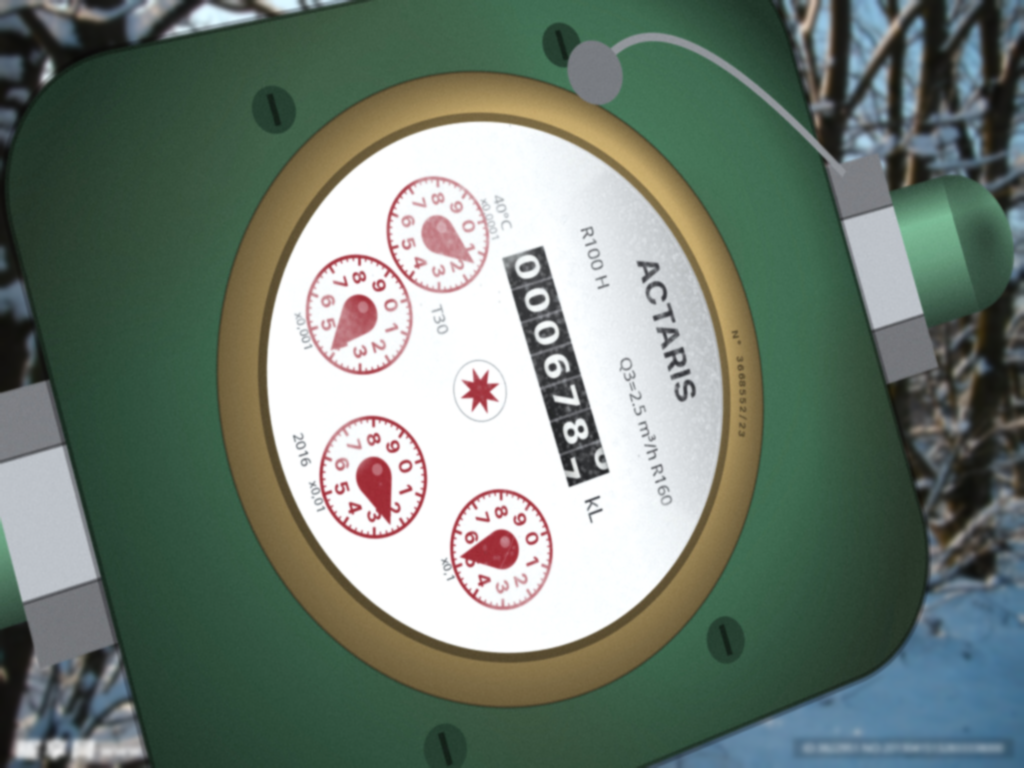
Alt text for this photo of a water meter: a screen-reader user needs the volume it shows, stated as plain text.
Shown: 6786.5241 kL
